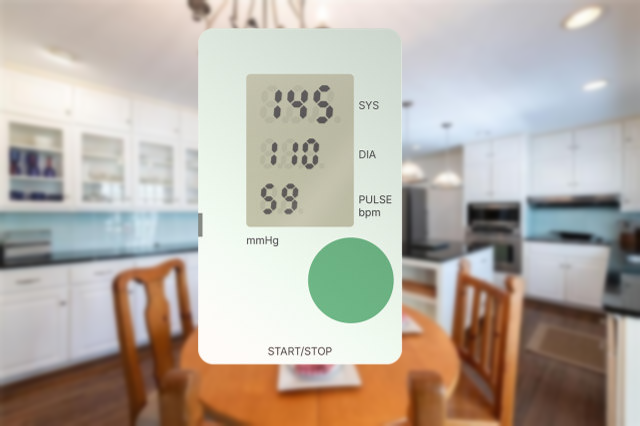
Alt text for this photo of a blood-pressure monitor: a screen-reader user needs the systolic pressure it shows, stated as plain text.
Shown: 145 mmHg
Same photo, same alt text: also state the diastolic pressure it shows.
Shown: 110 mmHg
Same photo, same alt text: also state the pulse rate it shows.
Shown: 59 bpm
